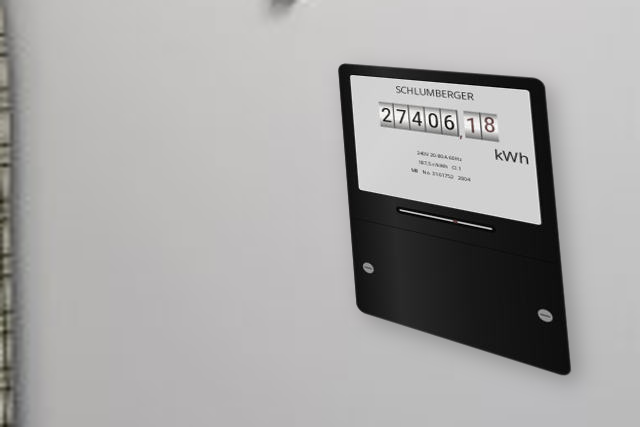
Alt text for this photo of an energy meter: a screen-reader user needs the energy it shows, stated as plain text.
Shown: 27406.18 kWh
